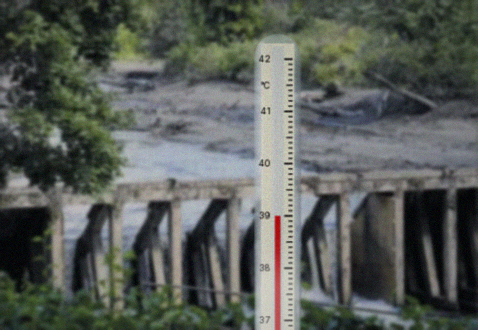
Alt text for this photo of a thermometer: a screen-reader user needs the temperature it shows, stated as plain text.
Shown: 39 °C
